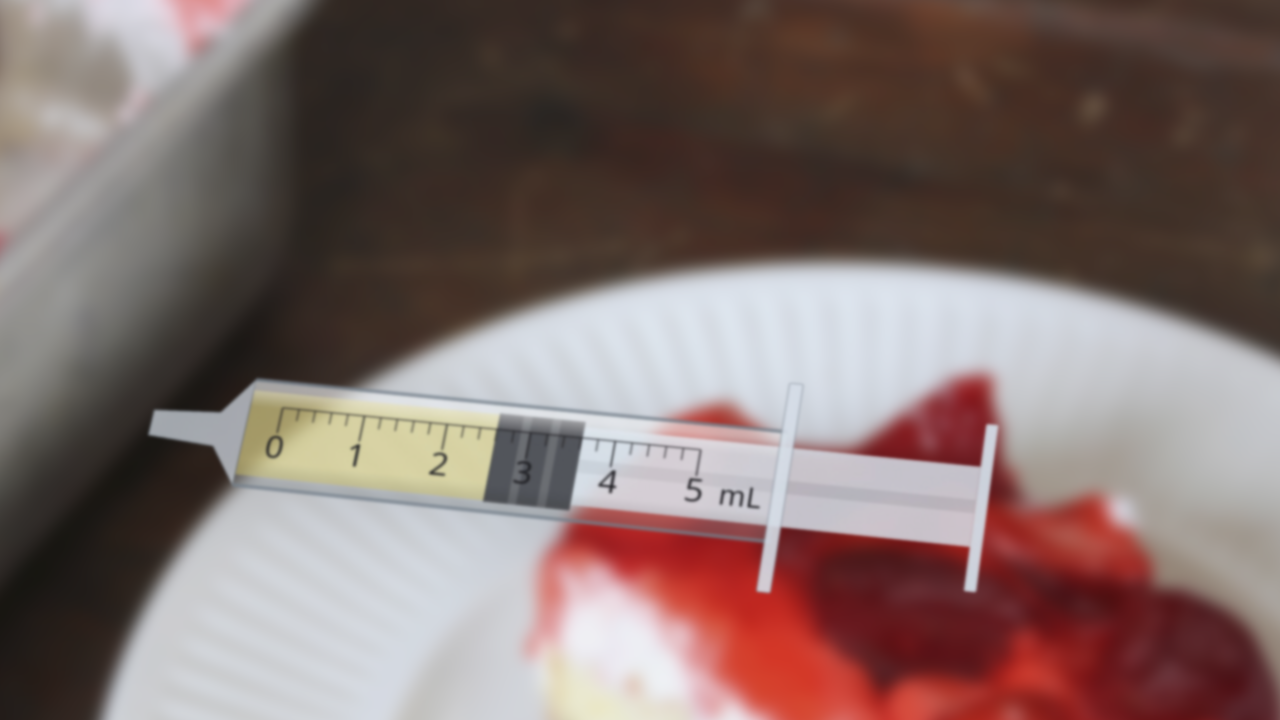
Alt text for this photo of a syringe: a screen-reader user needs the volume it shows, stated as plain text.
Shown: 2.6 mL
